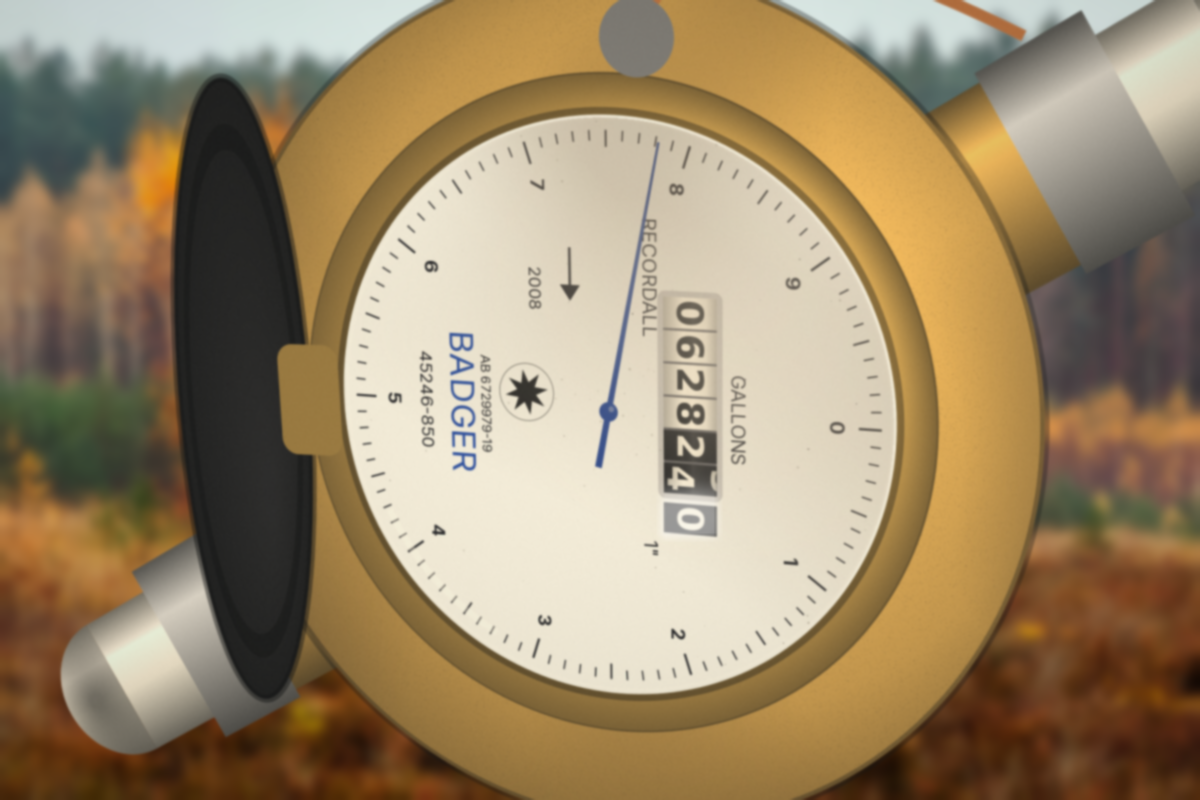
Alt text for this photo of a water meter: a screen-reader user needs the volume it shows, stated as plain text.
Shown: 628237.8 gal
